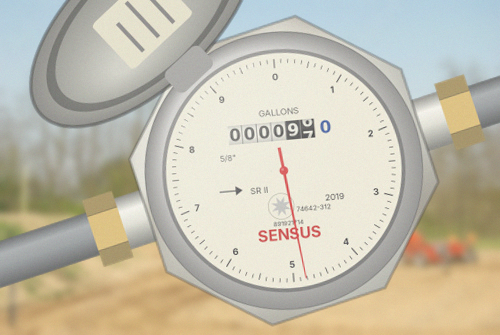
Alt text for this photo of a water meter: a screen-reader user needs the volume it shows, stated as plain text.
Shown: 964.8 gal
